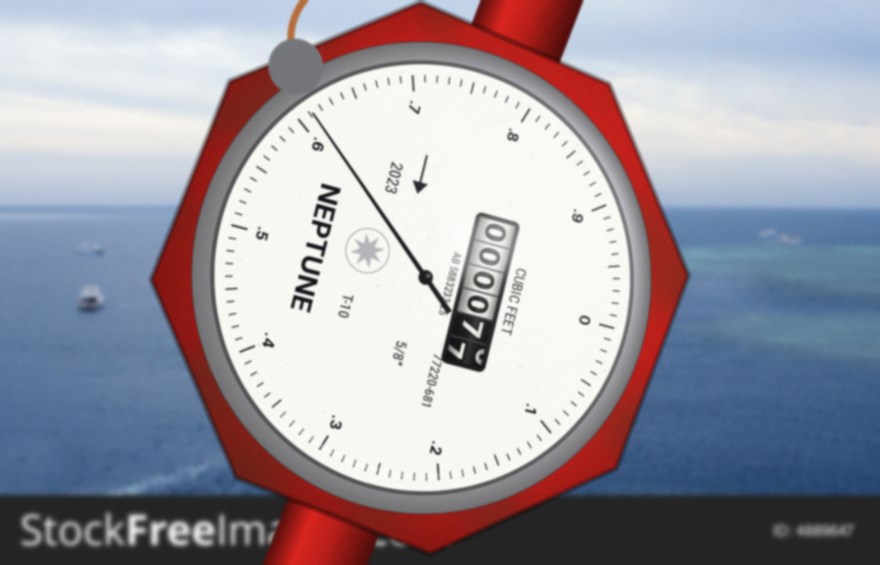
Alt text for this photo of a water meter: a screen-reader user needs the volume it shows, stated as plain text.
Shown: 76.61 ft³
